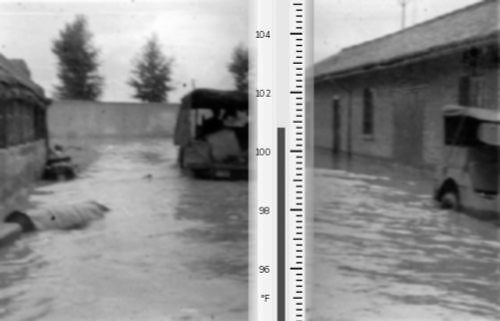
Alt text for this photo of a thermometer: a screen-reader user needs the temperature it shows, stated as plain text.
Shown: 100.8 °F
